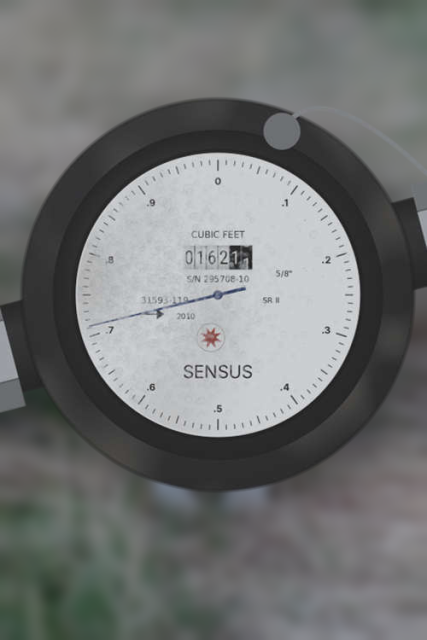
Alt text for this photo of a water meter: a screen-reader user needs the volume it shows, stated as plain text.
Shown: 16210.71 ft³
